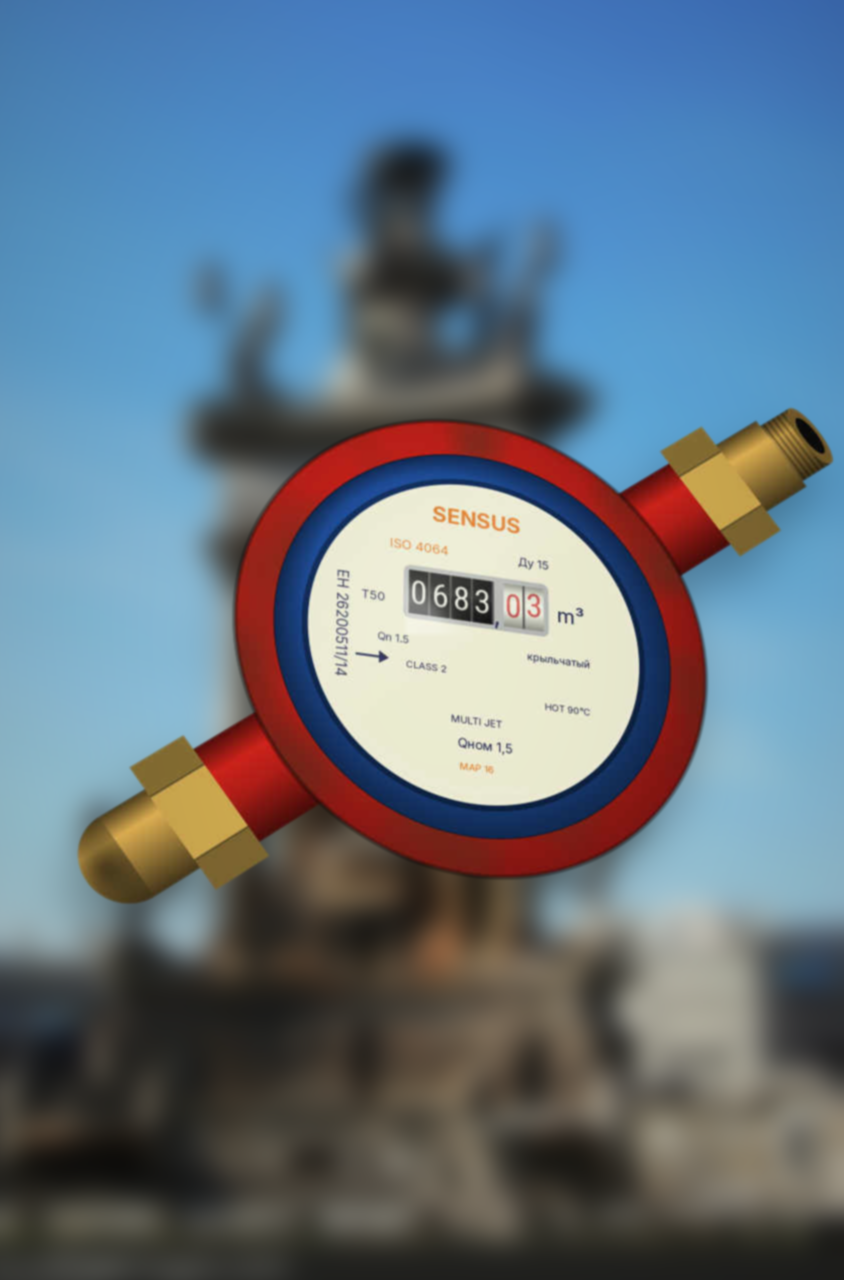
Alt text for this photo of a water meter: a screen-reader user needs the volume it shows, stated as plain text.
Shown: 683.03 m³
